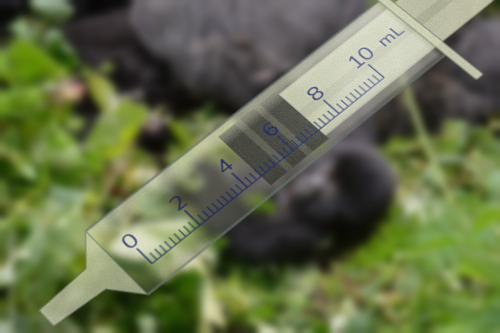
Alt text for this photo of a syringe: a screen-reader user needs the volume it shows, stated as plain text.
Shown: 4.6 mL
